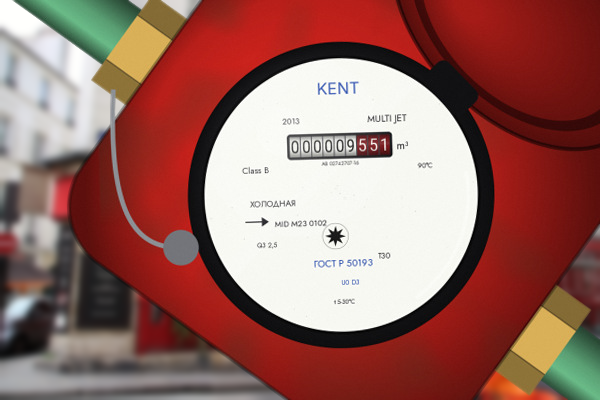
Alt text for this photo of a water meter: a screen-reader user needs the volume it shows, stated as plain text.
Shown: 9.551 m³
